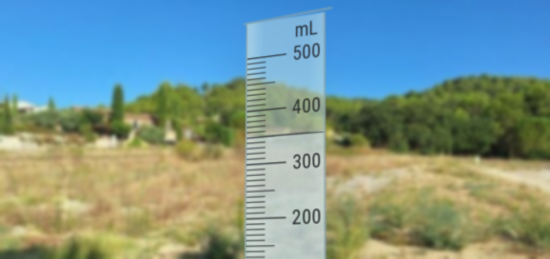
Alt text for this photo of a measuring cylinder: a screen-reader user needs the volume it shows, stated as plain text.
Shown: 350 mL
